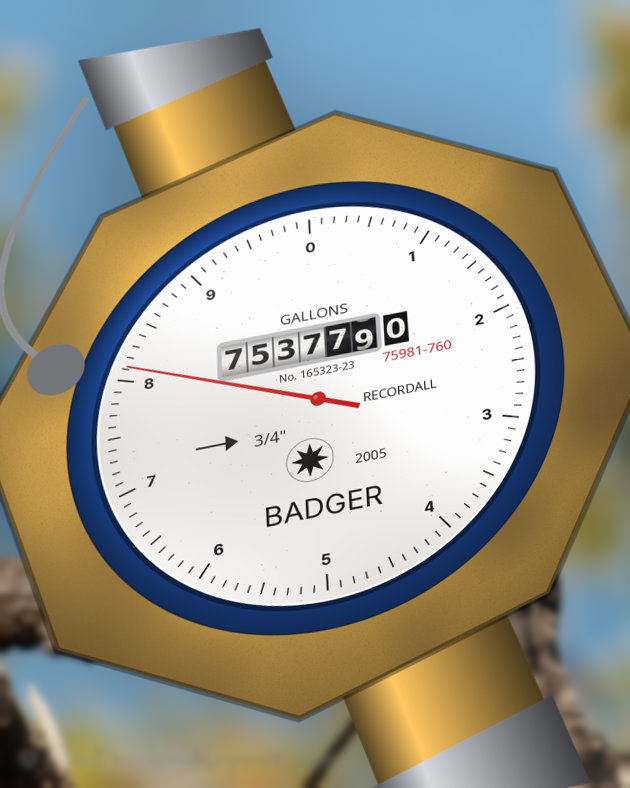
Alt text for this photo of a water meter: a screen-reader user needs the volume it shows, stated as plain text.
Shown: 7537788.1 gal
